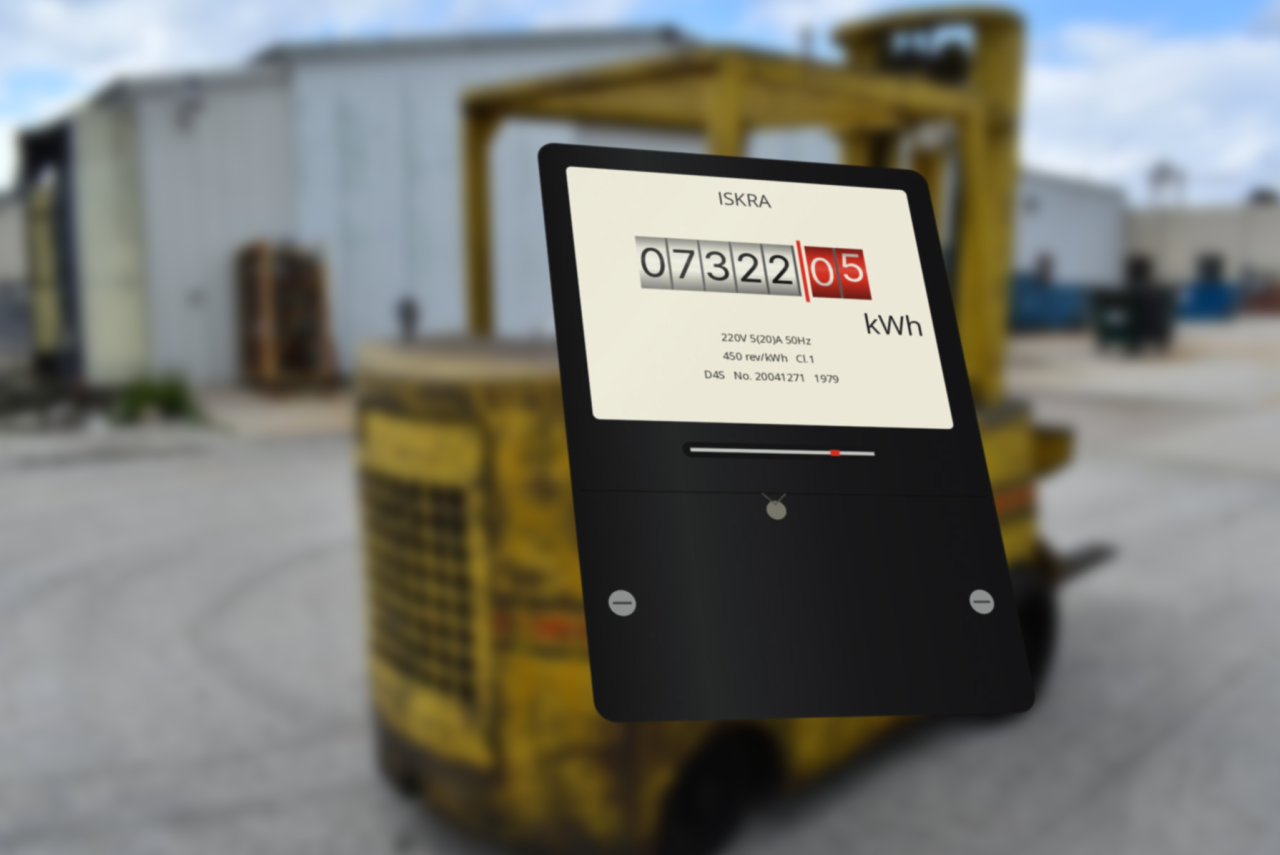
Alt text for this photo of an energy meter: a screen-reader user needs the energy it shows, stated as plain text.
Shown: 7322.05 kWh
